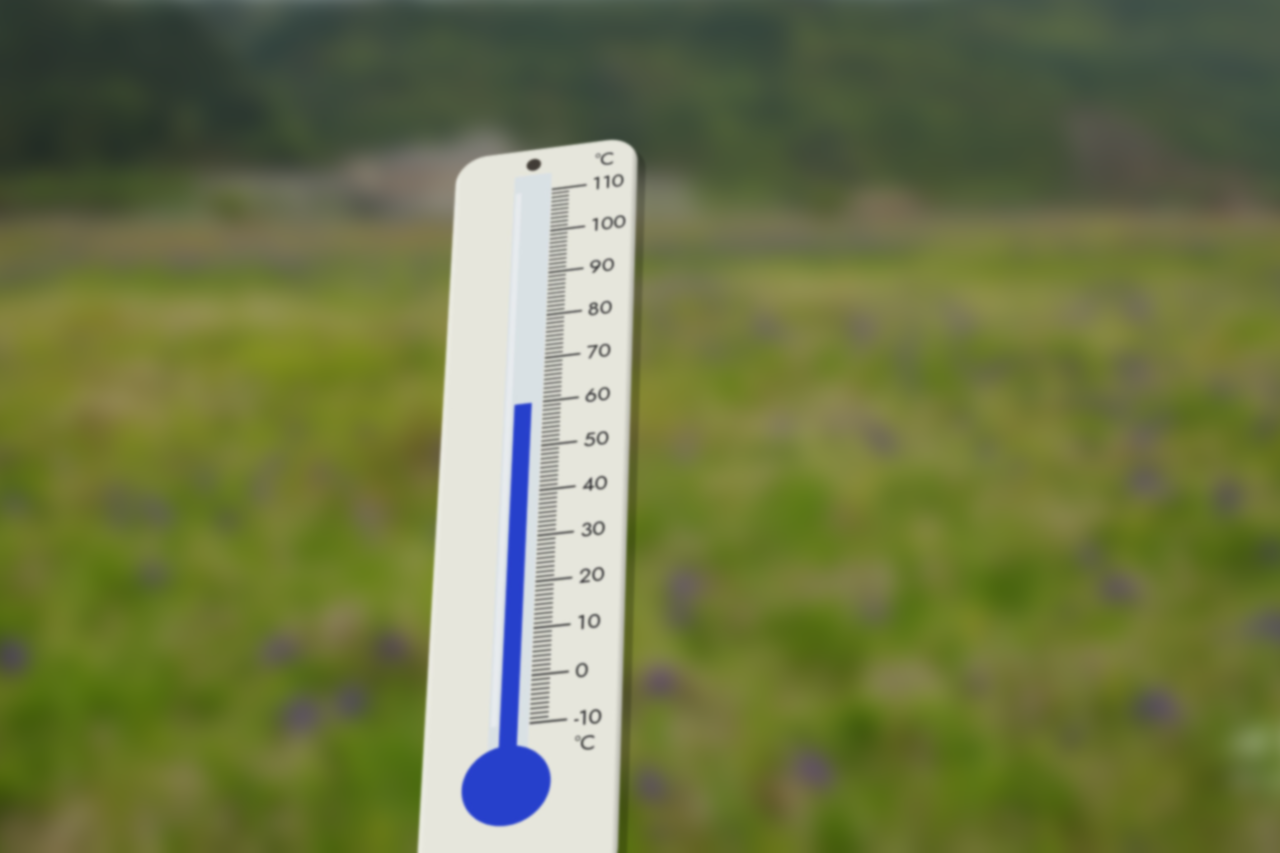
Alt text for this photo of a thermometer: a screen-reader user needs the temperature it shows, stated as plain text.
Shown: 60 °C
